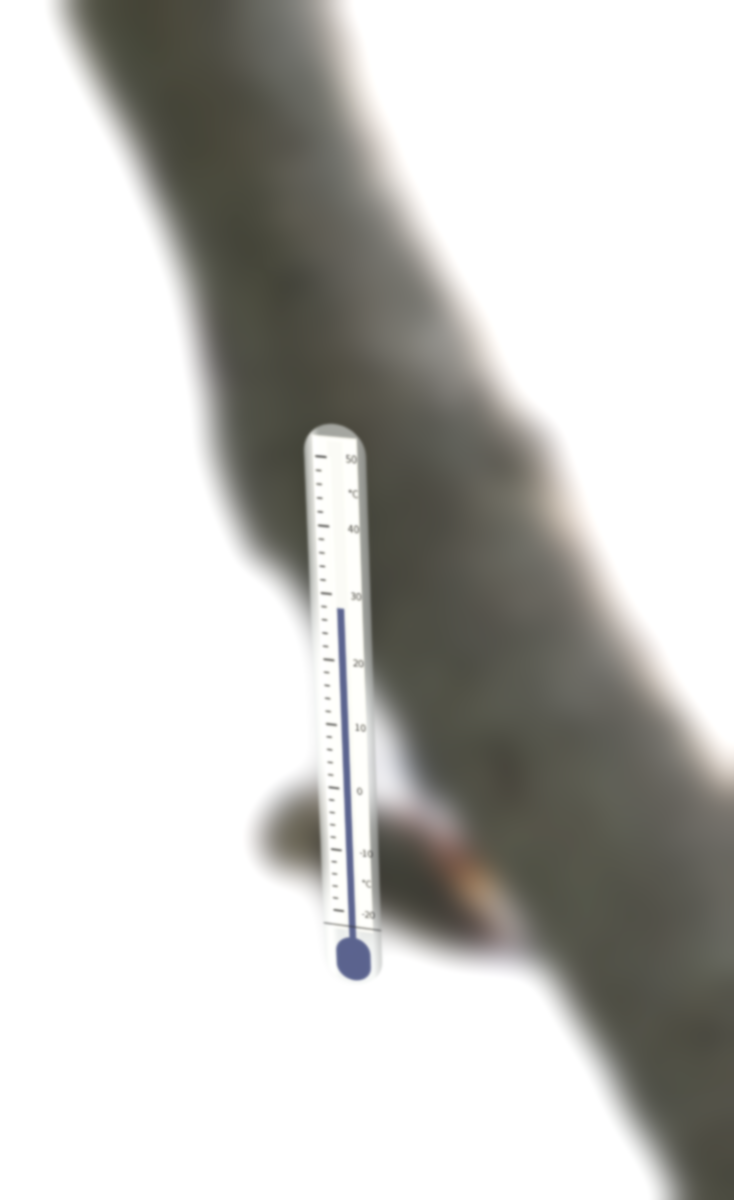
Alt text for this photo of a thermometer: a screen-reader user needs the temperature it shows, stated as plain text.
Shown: 28 °C
